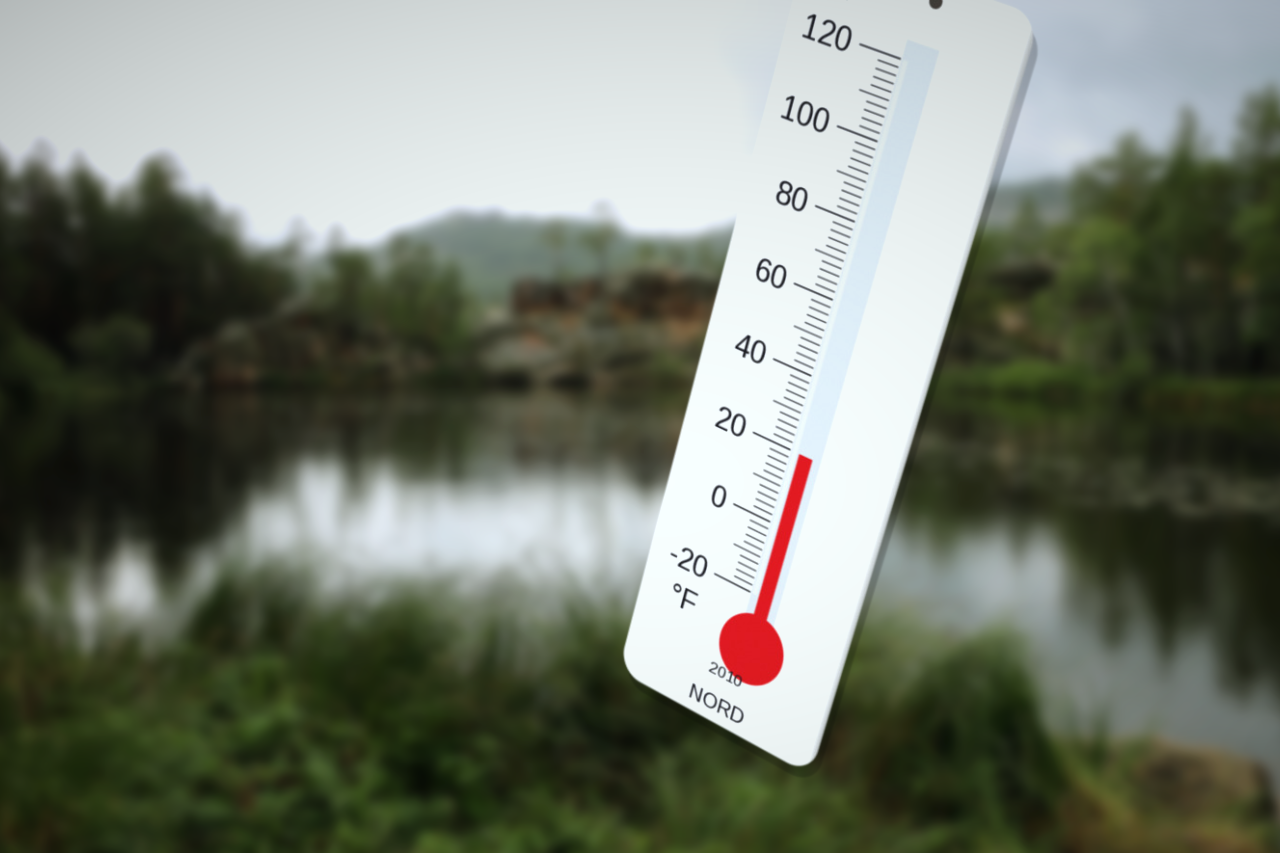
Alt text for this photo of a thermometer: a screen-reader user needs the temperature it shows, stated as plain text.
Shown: 20 °F
